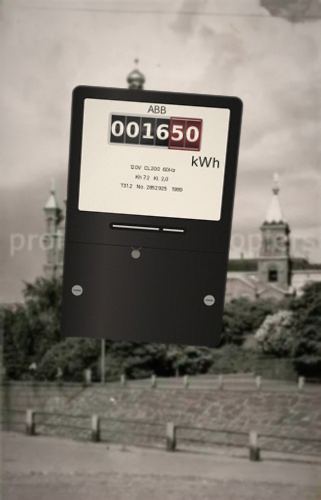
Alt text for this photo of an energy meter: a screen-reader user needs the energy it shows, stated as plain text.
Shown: 16.50 kWh
